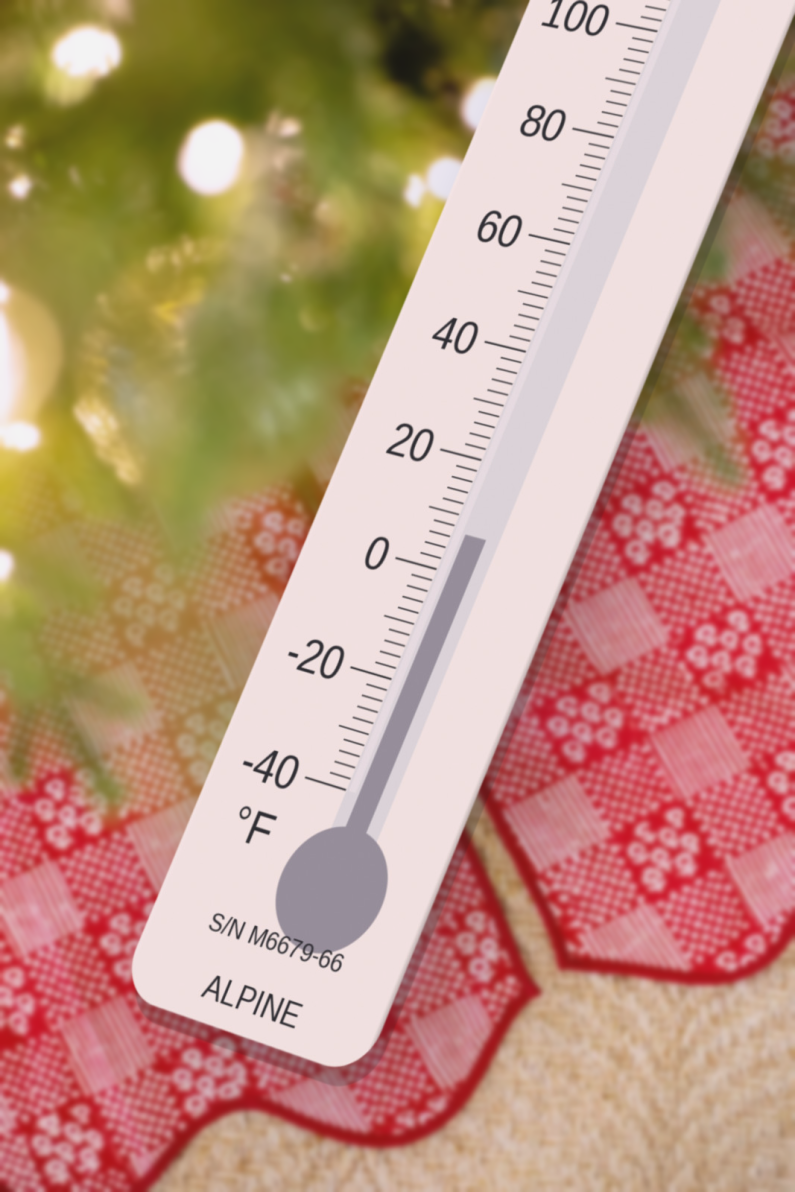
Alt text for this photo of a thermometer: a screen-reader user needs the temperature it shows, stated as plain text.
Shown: 7 °F
